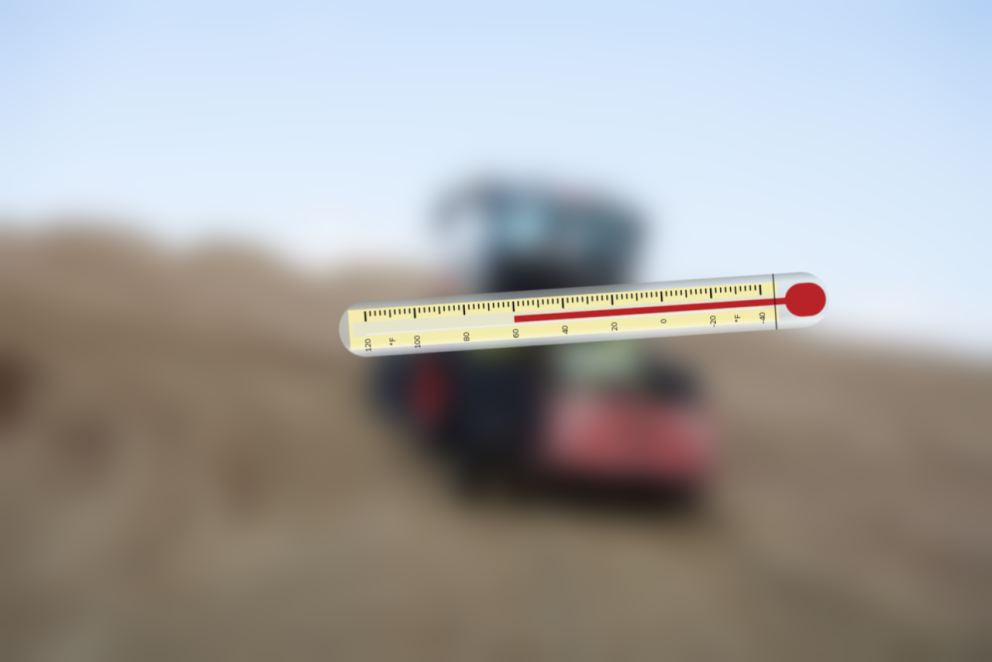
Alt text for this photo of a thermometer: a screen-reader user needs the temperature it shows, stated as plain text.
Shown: 60 °F
